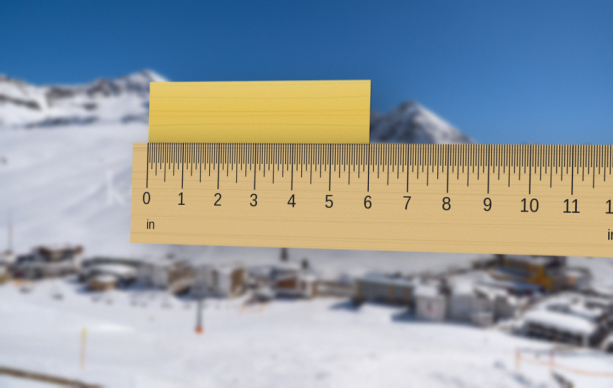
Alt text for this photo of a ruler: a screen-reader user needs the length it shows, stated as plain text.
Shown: 6 in
